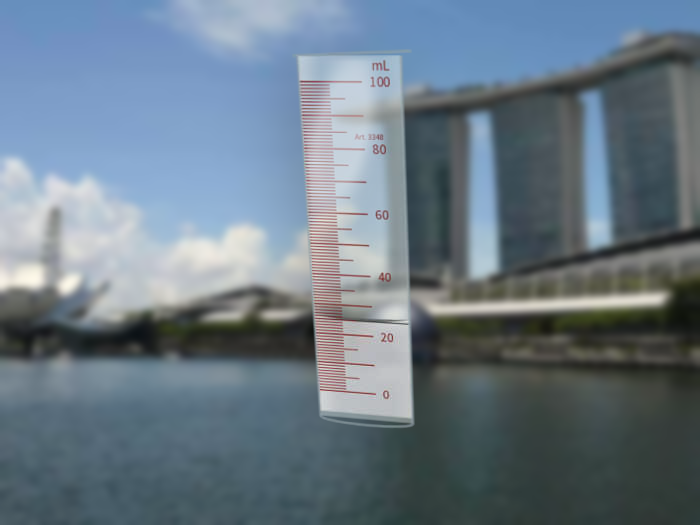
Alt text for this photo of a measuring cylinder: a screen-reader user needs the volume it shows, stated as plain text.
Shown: 25 mL
